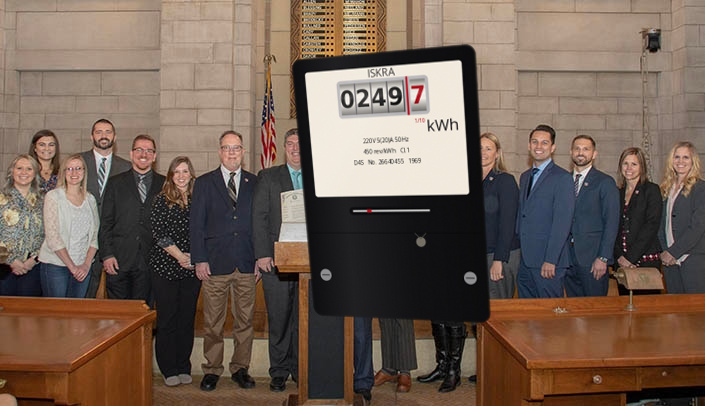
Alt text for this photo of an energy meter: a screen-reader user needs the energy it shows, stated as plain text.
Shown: 249.7 kWh
